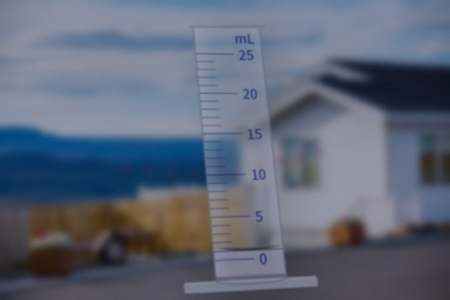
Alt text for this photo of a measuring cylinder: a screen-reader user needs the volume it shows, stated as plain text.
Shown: 1 mL
